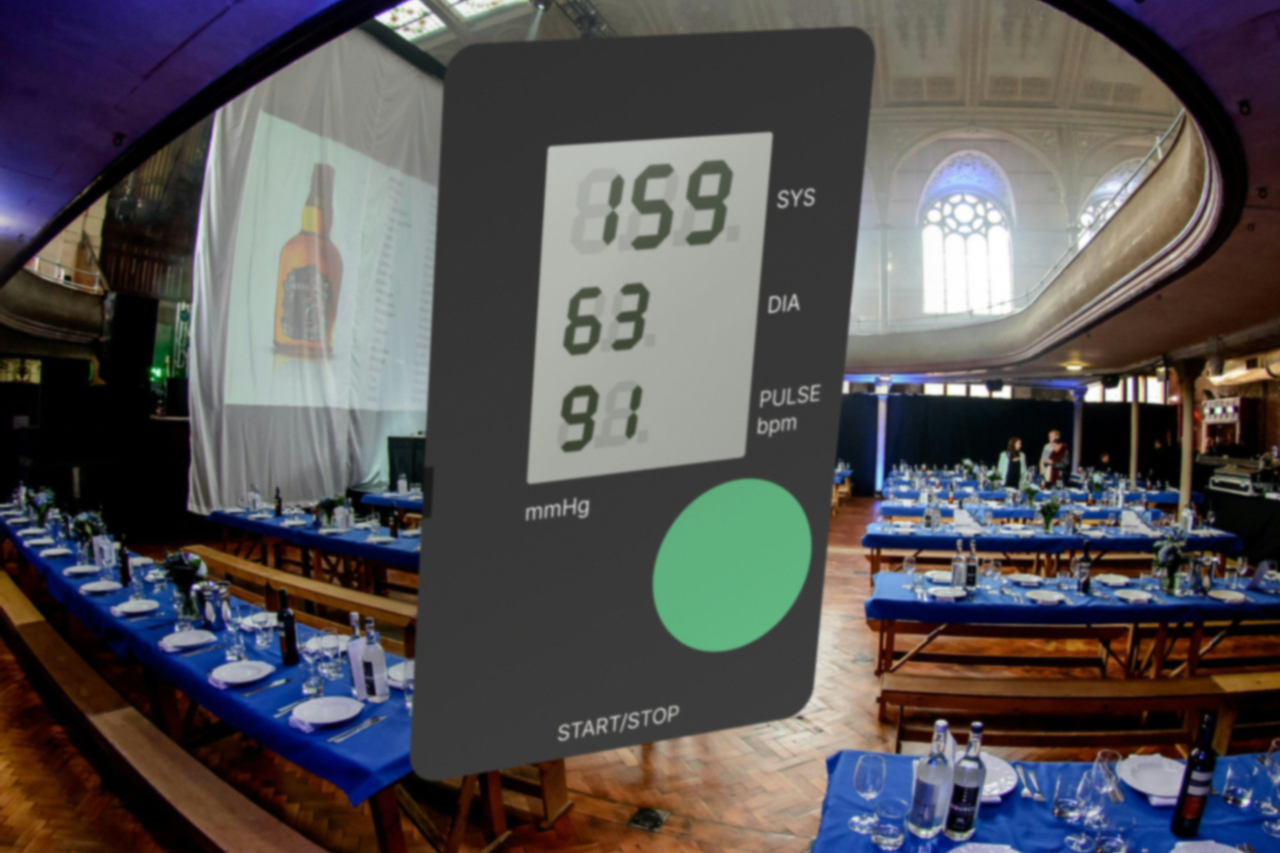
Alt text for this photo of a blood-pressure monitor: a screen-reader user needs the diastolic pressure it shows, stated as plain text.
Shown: 63 mmHg
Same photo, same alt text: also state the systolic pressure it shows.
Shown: 159 mmHg
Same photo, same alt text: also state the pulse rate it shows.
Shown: 91 bpm
